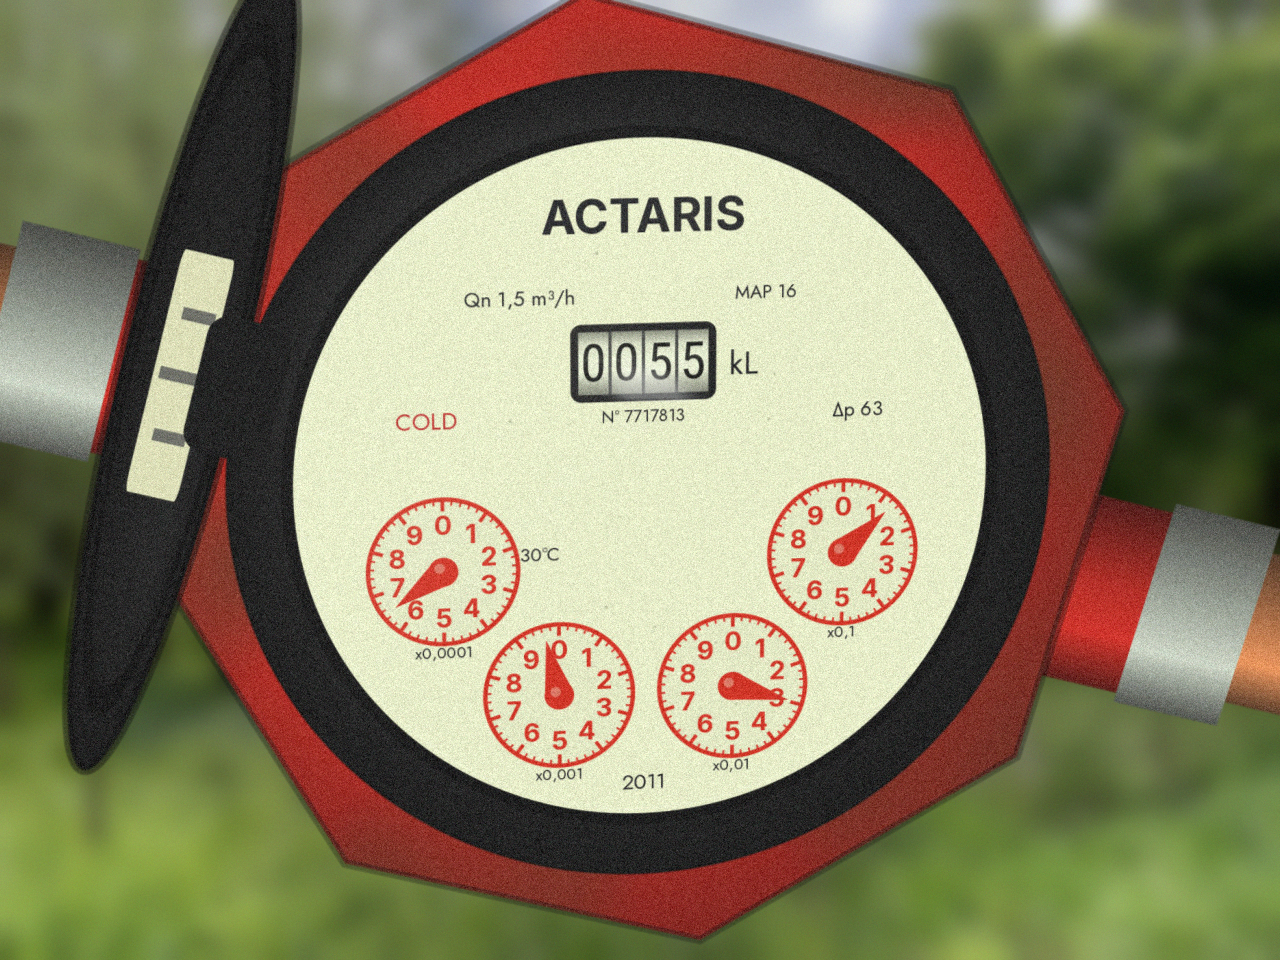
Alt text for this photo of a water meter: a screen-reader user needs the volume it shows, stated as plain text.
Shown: 55.1296 kL
